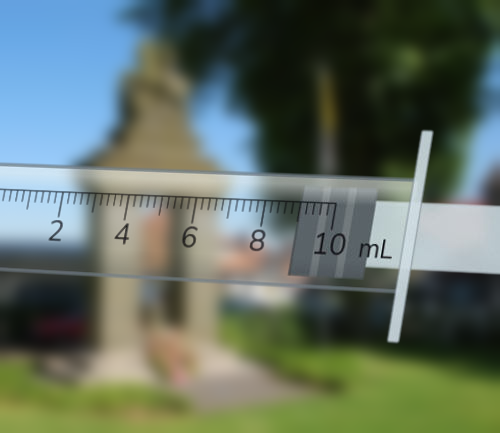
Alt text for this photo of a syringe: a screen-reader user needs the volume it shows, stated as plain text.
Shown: 9 mL
